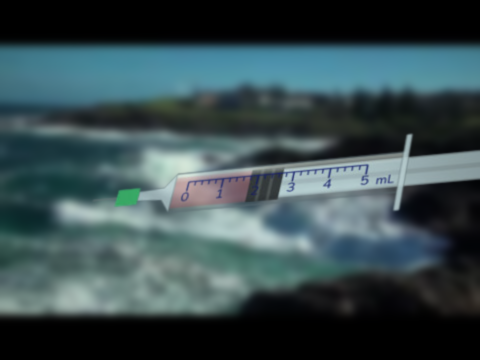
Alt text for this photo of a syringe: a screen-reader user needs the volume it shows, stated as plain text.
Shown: 1.8 mL
